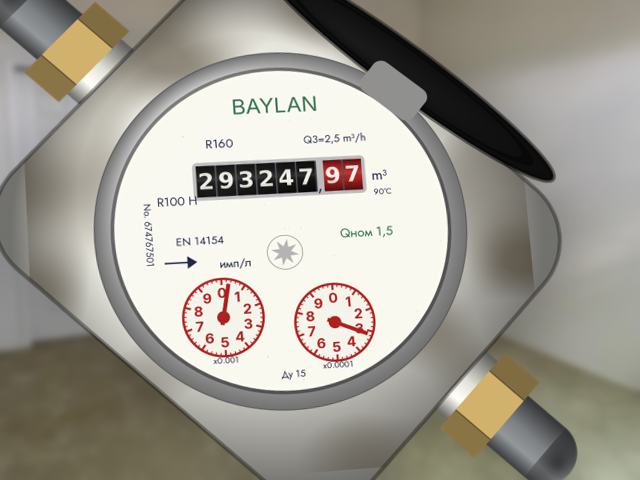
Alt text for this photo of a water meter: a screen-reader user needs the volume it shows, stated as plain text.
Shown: 293247.9703 m³
